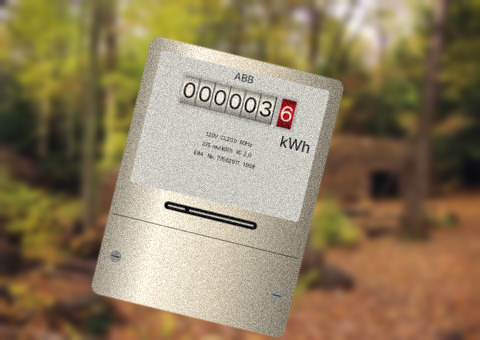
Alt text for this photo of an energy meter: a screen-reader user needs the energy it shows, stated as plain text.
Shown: 3.6 kWh
